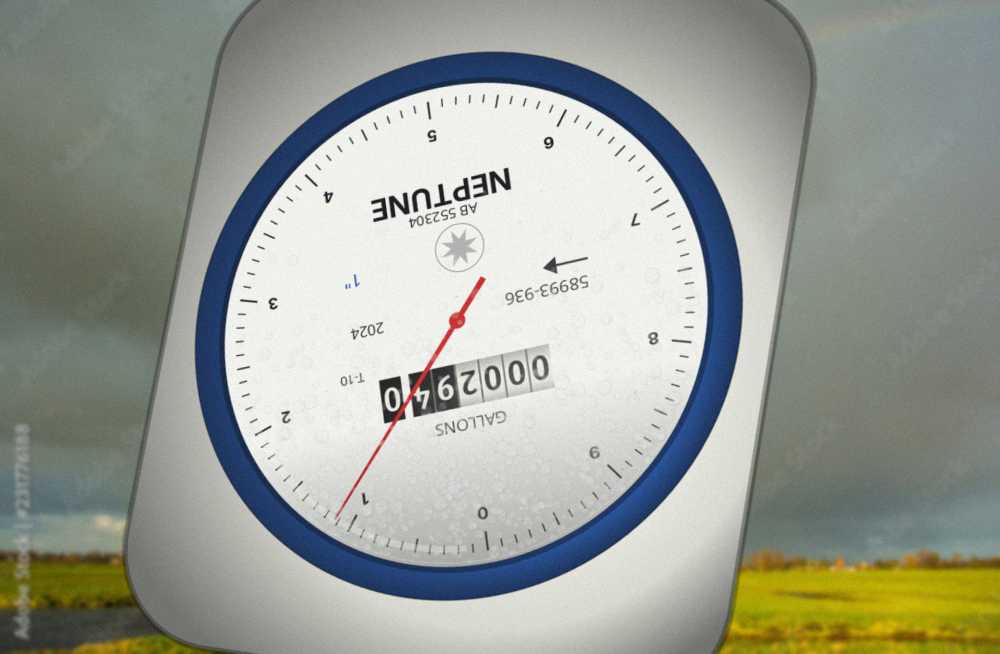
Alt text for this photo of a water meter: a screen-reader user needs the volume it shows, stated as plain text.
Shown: 2941.1 gal
